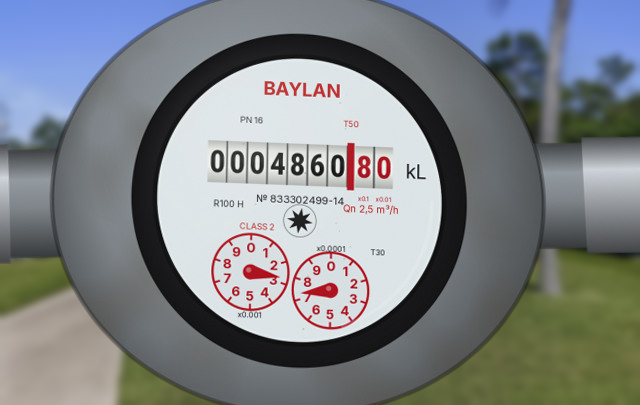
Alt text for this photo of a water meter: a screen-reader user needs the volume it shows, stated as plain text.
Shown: 4860.8027 kL
